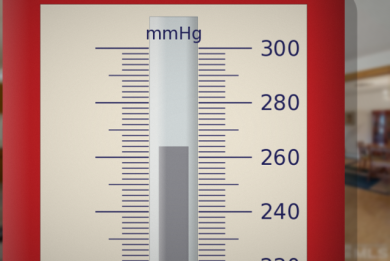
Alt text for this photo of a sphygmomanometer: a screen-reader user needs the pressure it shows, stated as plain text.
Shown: 264 mmHg
